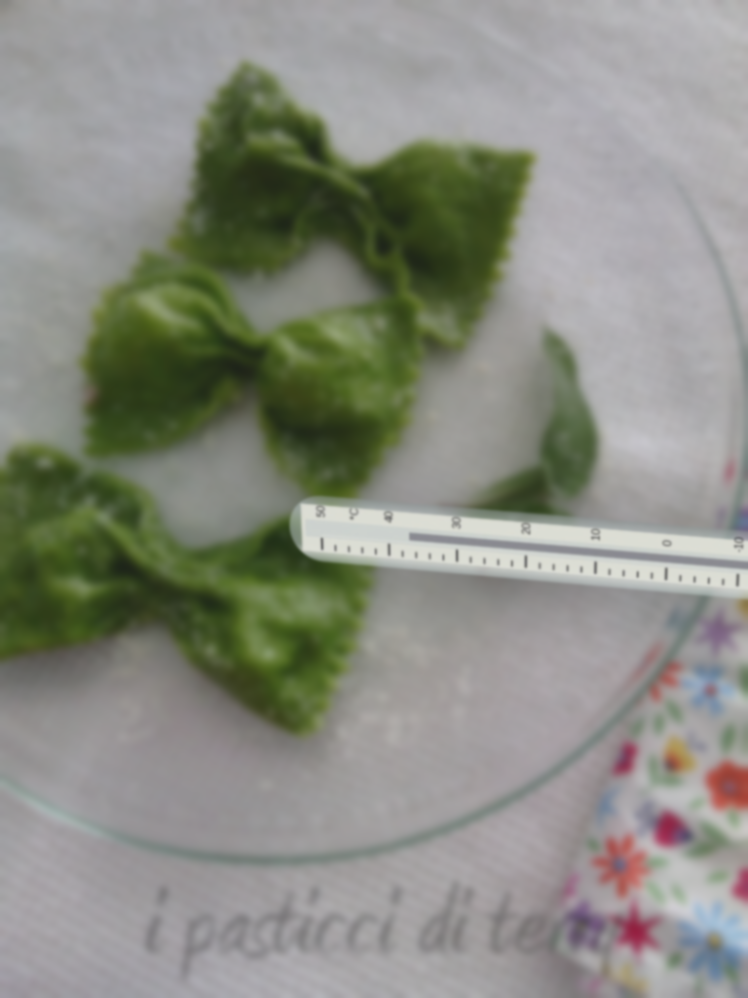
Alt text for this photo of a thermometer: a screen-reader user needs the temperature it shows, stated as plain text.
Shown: 37 °C
